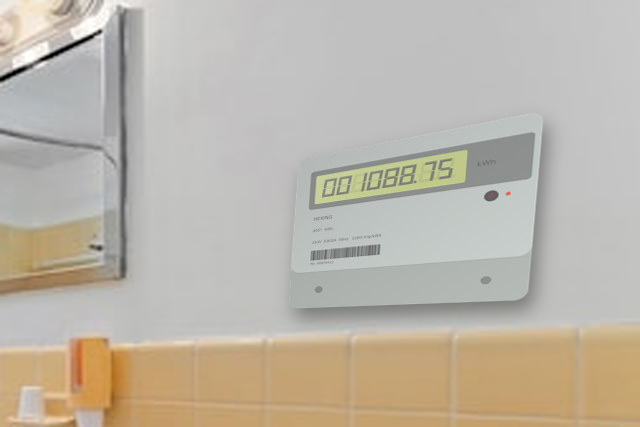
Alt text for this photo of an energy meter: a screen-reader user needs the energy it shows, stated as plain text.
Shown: 1088.75 kWh
